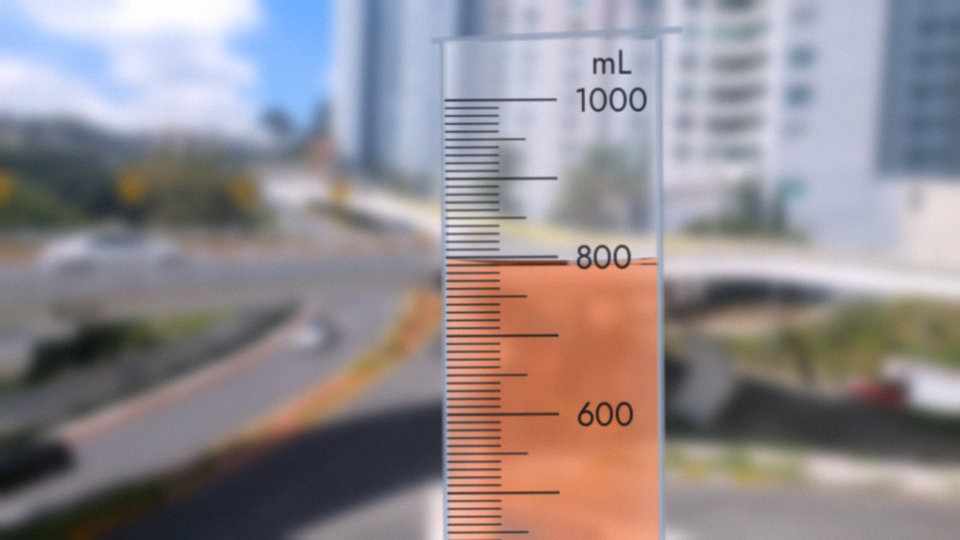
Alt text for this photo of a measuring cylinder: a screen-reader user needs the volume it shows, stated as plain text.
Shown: 790 mL
